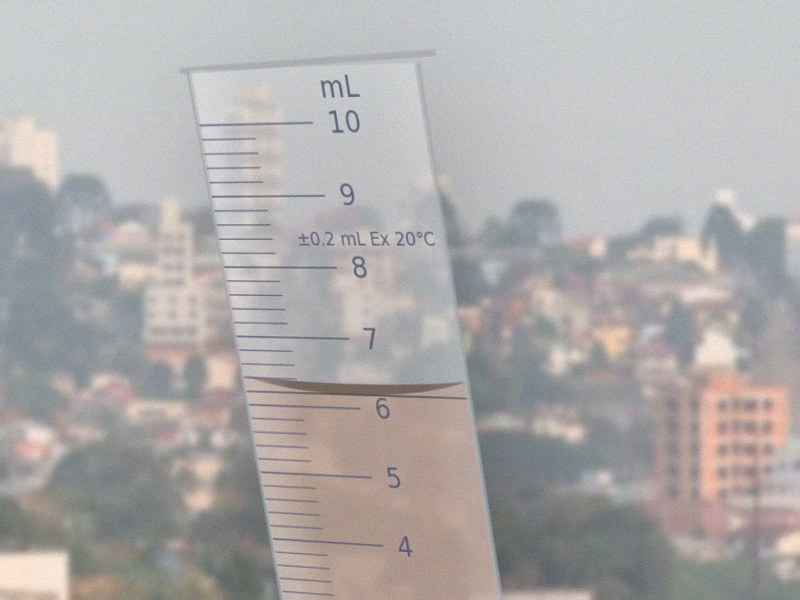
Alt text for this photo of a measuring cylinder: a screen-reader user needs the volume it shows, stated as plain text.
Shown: 6.2 mL
